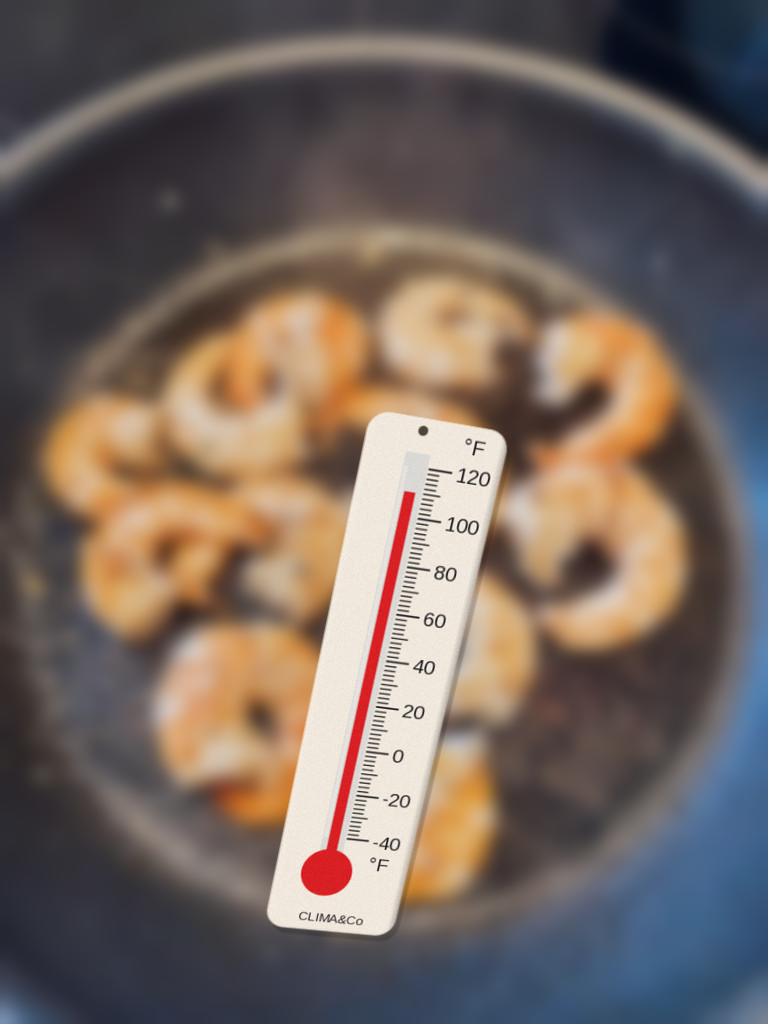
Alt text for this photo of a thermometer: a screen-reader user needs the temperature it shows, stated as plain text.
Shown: 110 °F
